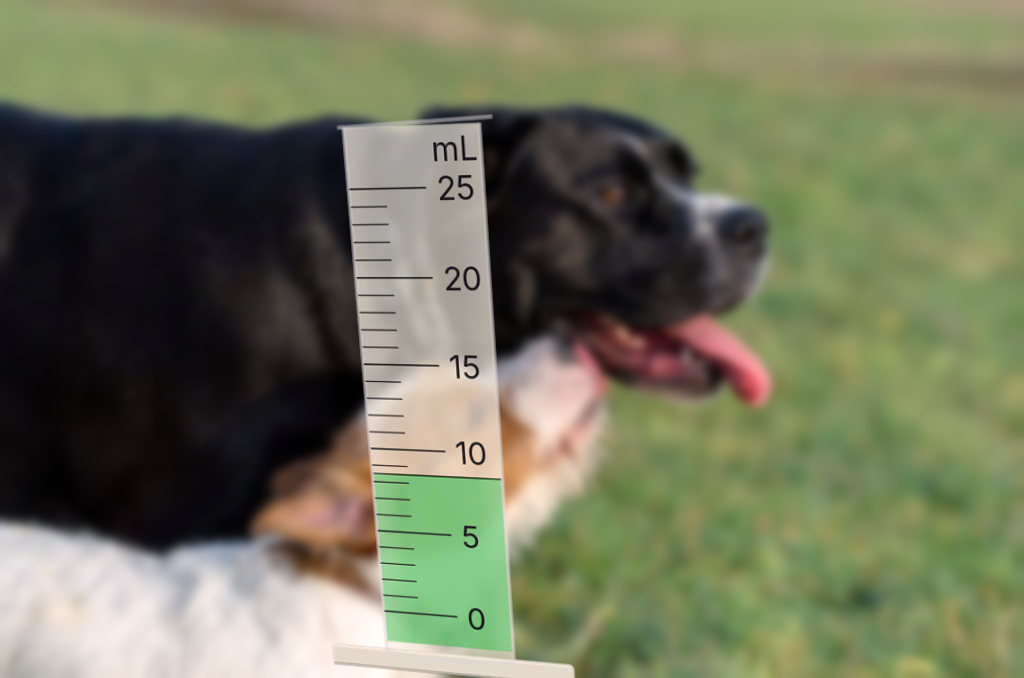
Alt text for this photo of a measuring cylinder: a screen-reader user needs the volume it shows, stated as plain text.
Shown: 8.5 mL
